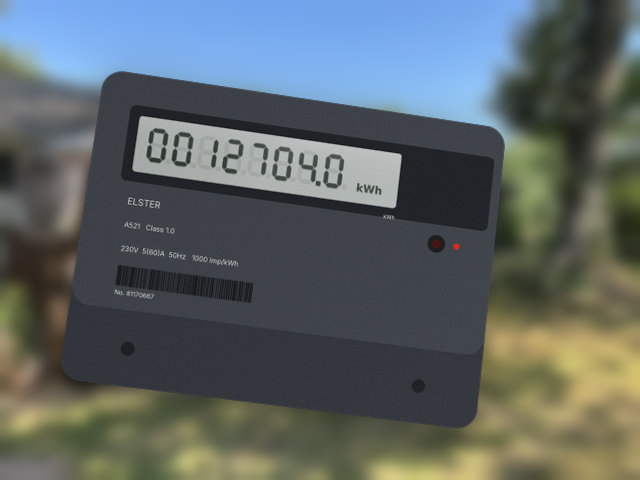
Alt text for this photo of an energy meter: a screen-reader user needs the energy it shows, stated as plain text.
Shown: 12704.0 kWh
